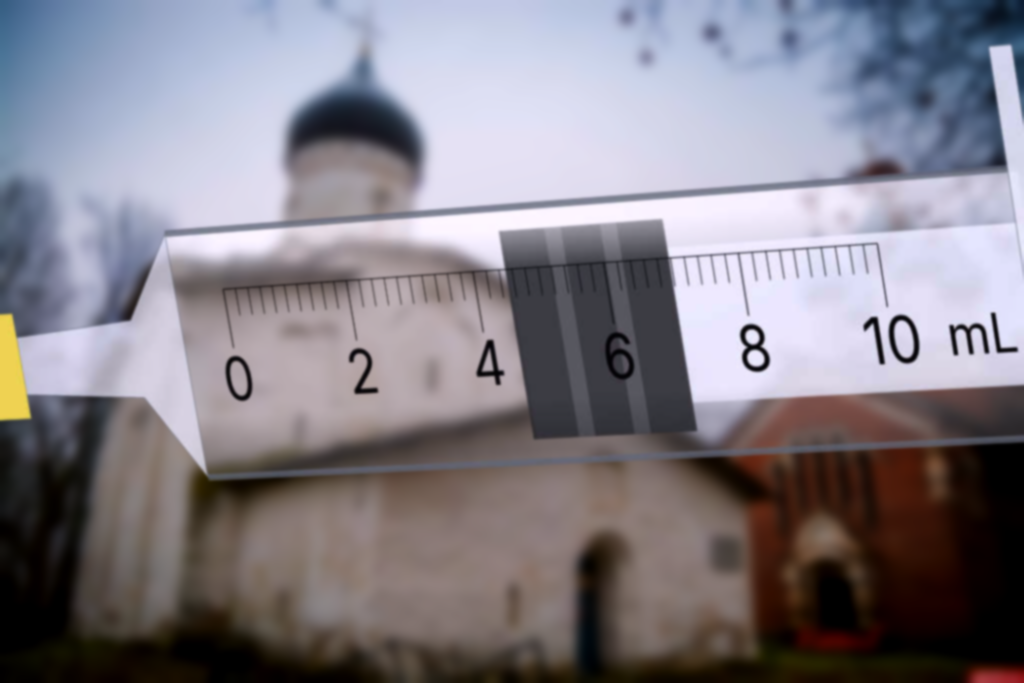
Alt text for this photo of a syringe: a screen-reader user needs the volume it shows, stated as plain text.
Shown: 4.5 mL
